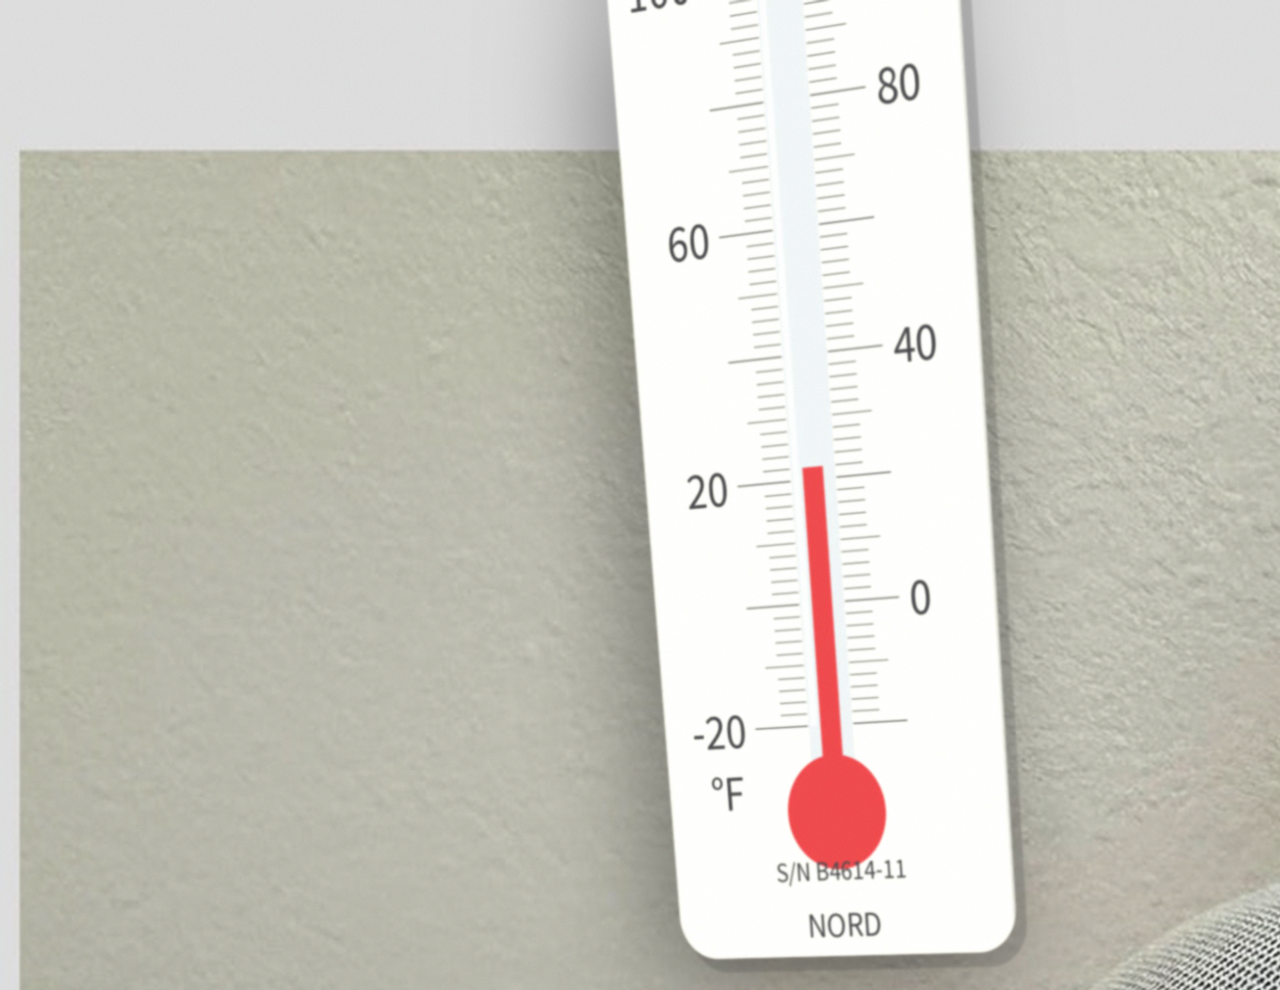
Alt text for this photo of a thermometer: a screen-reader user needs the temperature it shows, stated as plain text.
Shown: 22 °F
